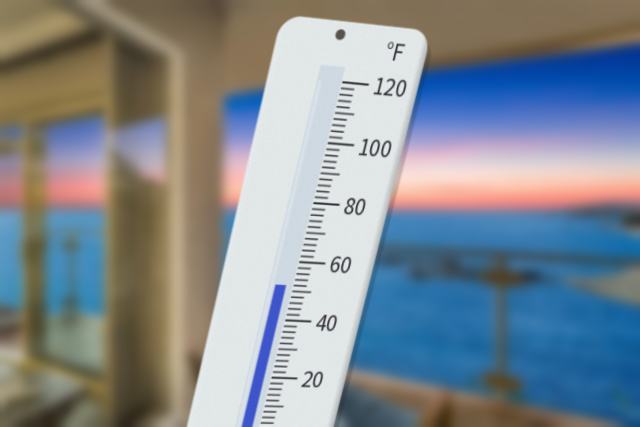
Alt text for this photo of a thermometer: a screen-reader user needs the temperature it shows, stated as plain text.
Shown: 52 °F
